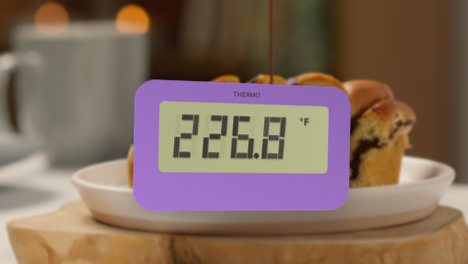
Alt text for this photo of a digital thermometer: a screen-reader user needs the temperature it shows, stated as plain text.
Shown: 226.8 °F
